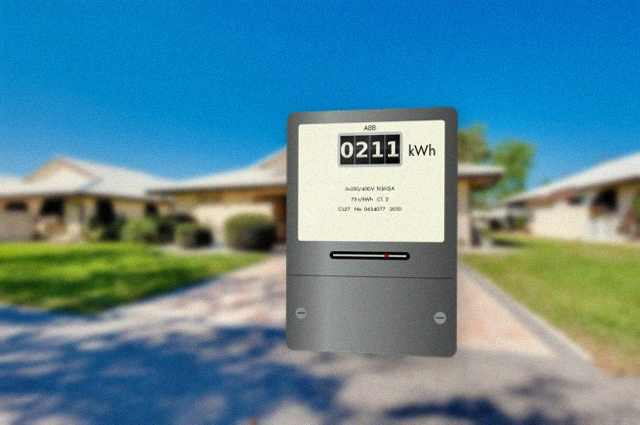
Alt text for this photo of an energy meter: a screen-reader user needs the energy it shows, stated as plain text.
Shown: 211 kWh
